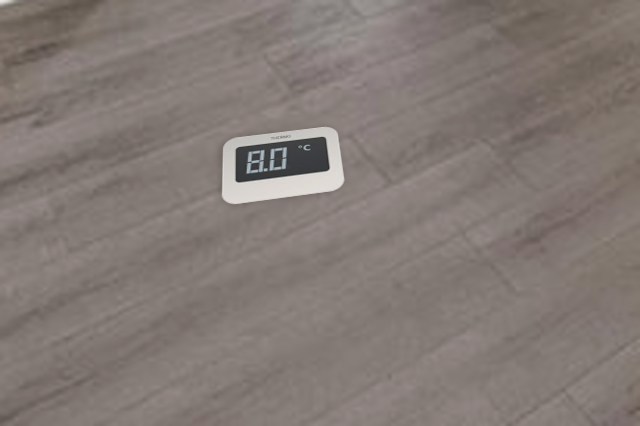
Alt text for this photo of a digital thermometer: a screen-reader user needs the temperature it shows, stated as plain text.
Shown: 8.0 °C
